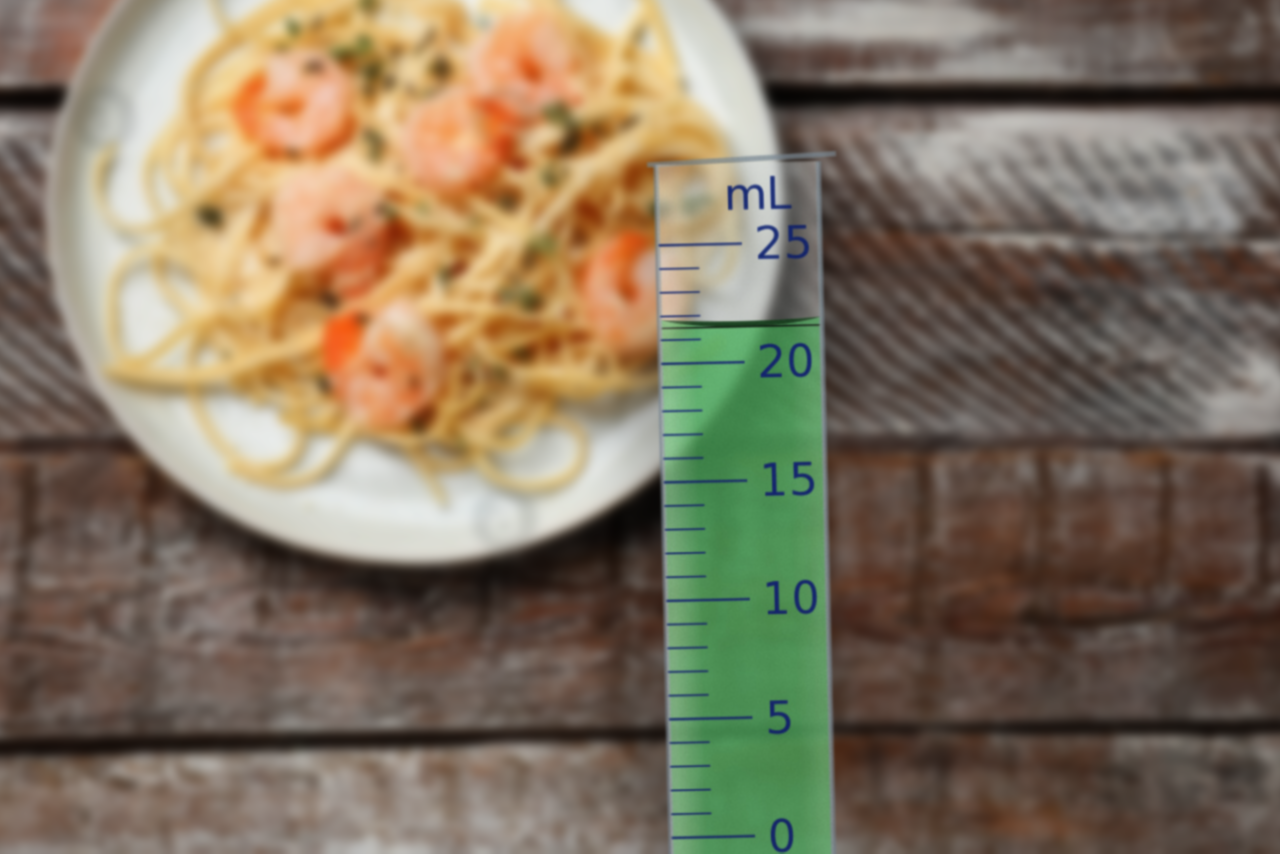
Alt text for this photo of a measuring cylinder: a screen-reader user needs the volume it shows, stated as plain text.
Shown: 21.5 mL
